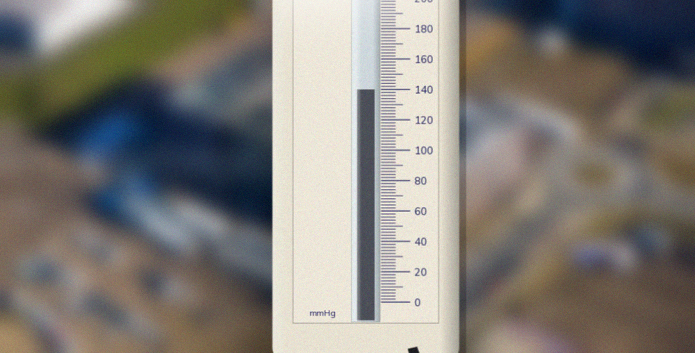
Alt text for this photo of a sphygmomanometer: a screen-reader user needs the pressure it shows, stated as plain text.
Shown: 140 mmHg
